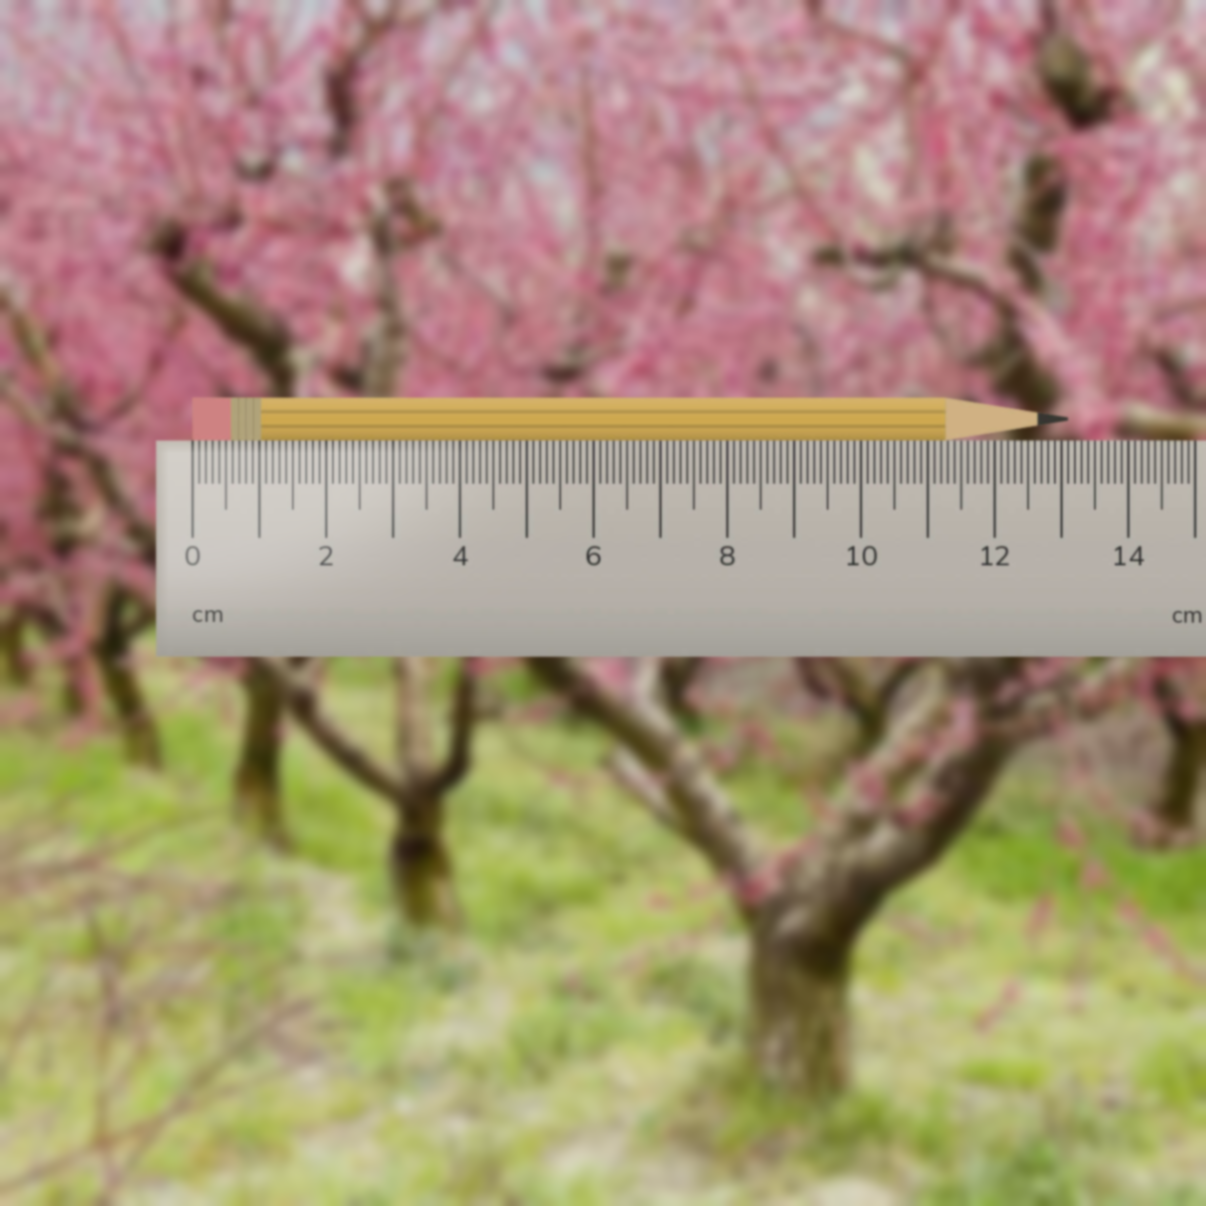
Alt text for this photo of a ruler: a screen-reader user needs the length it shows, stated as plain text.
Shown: 13.1 cm
